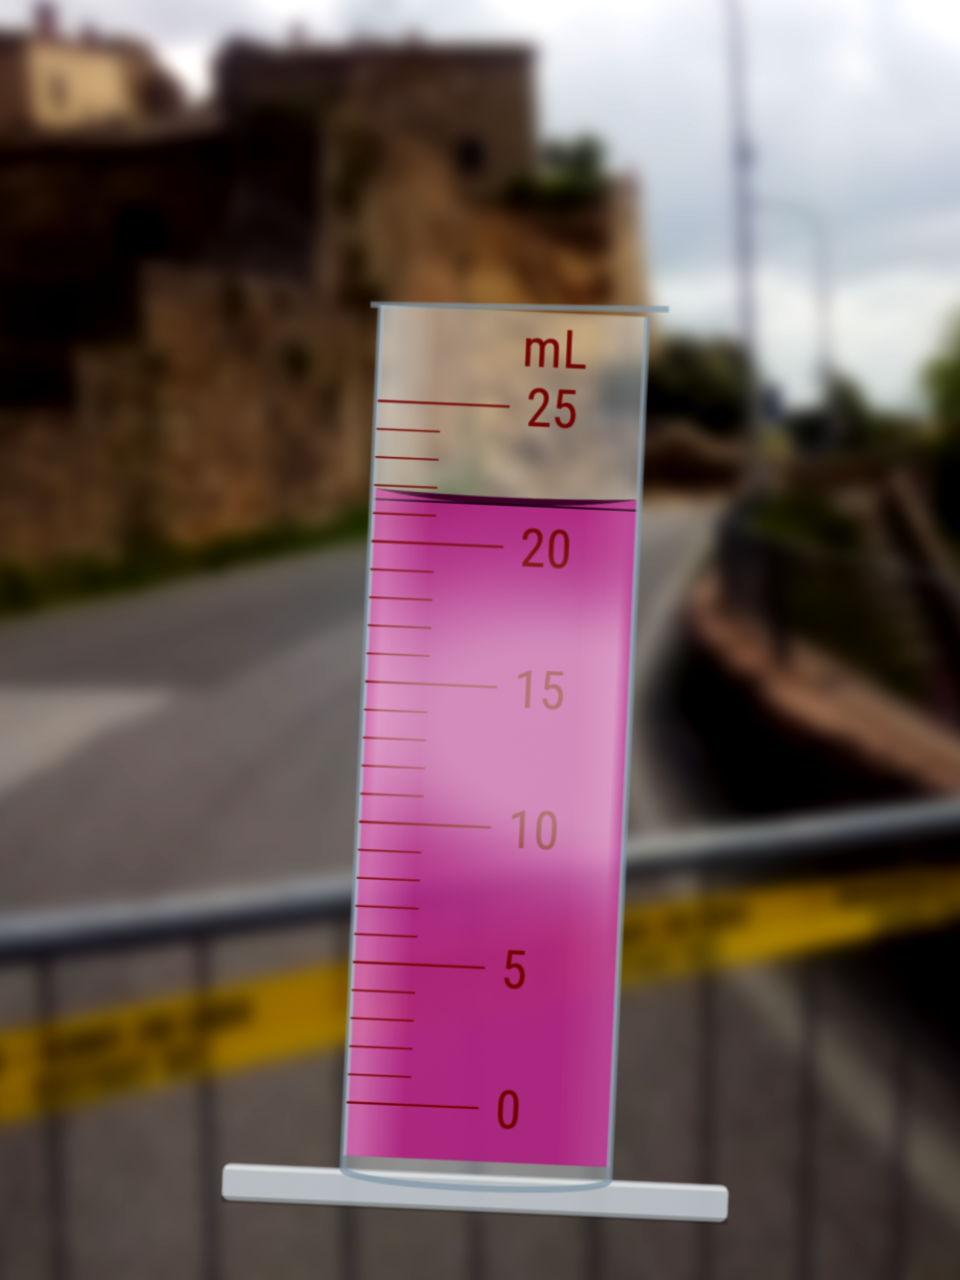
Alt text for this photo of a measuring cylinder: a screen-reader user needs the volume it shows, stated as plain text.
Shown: 21.5 mL
